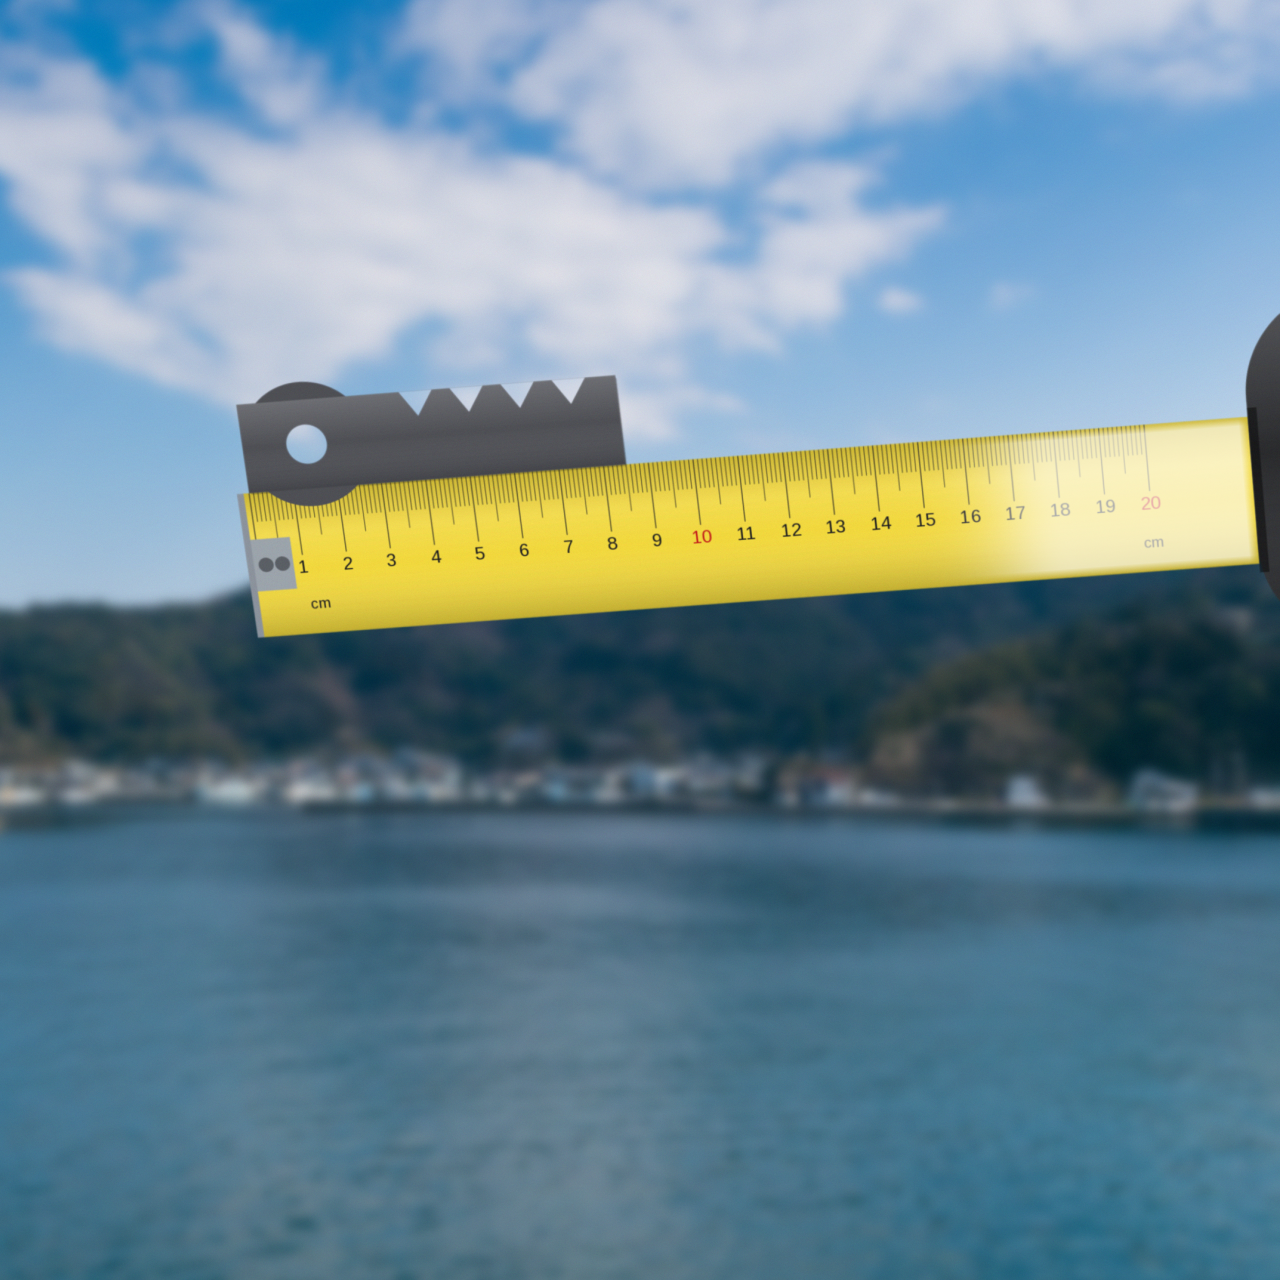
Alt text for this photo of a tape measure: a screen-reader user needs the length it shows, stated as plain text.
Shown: 8.5 cm
